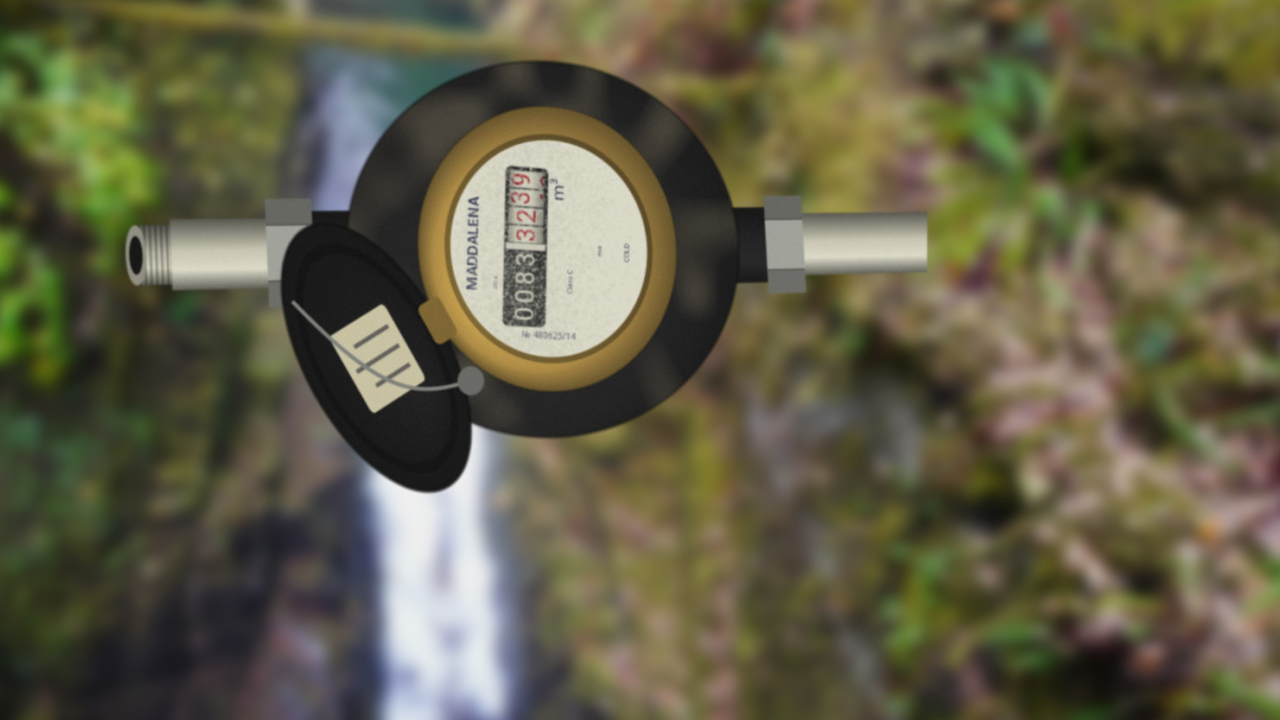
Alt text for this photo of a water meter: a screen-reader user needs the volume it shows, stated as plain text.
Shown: 83.3239 m³
